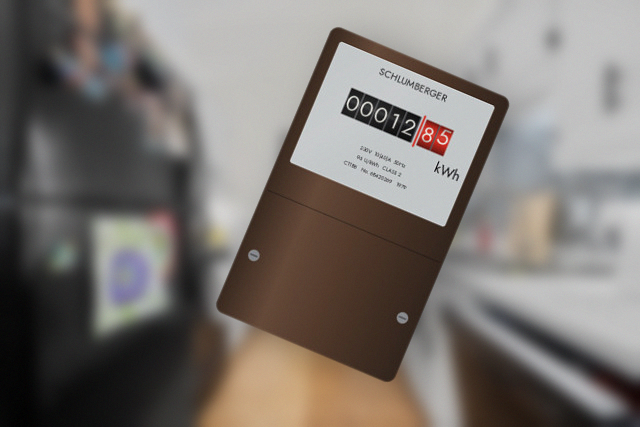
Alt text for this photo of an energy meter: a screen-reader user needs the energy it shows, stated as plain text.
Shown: 12.85 kWh
